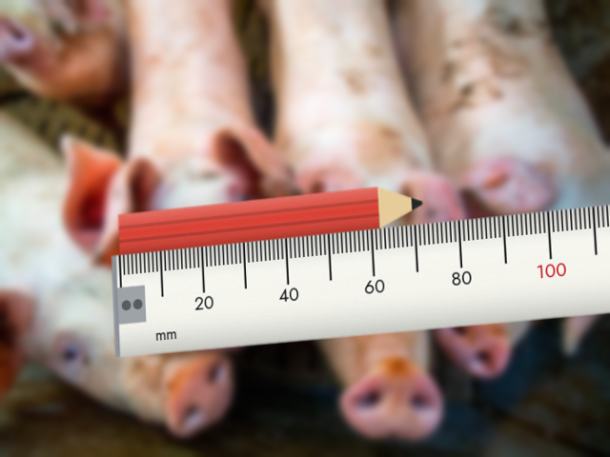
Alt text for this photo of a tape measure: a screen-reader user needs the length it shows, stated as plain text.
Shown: 72 mm
